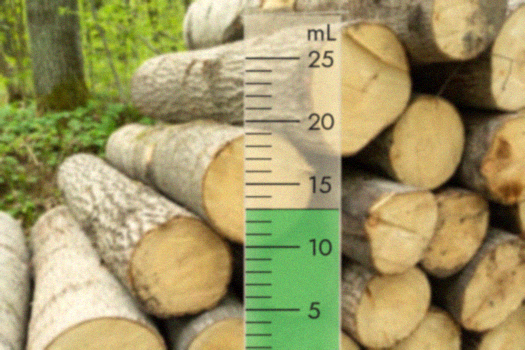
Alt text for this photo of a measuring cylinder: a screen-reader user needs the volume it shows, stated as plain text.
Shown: 13 mL
